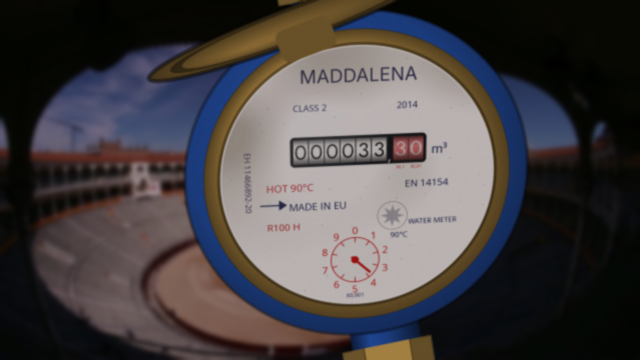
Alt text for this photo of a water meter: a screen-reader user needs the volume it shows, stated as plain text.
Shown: 33.303 m³
